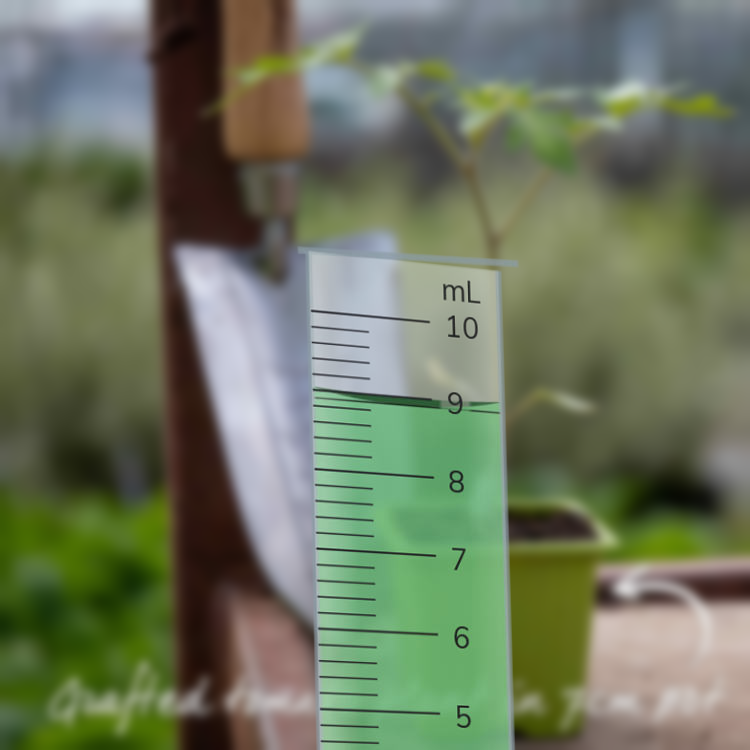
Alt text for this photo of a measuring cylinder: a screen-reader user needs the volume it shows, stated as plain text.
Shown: 8.9 mL
